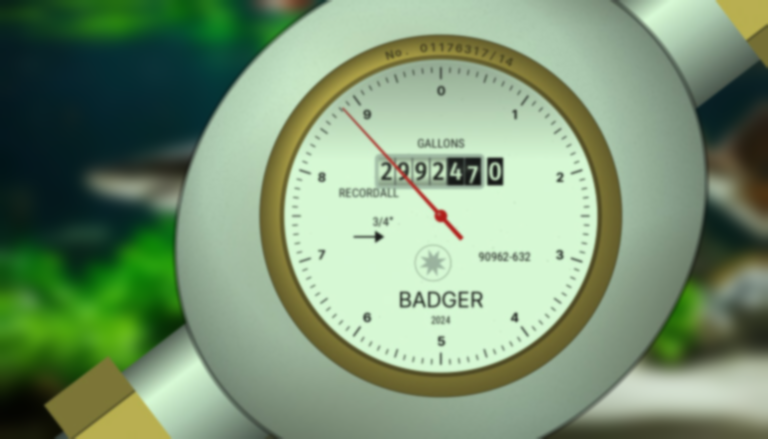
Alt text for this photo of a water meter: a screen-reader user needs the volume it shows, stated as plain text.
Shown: 2992468.8 gal
